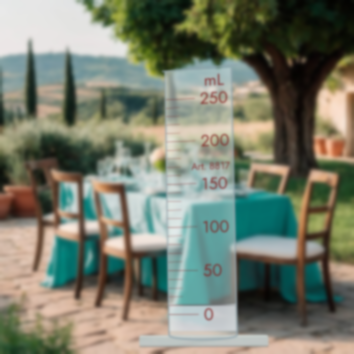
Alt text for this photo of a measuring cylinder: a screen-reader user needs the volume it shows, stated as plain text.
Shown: 10 mL
